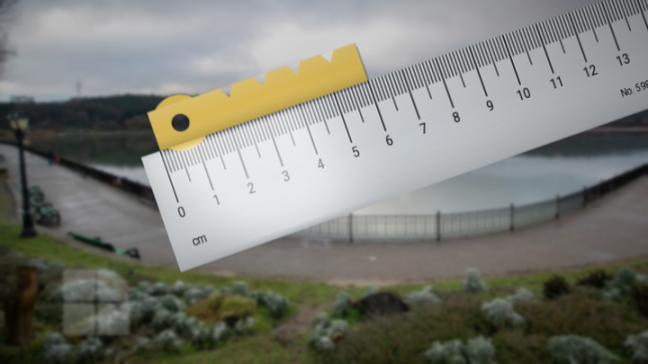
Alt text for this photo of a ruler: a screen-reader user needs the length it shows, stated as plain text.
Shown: 6 cm
